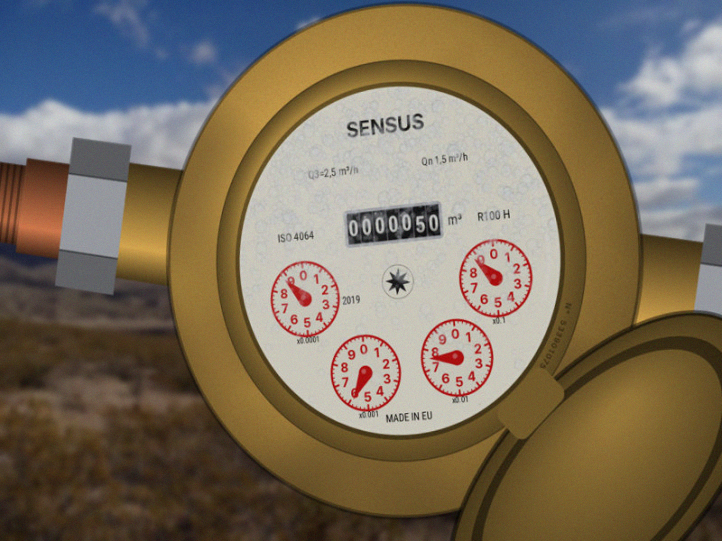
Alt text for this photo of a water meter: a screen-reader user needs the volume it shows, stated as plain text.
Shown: 49.8758 m³
